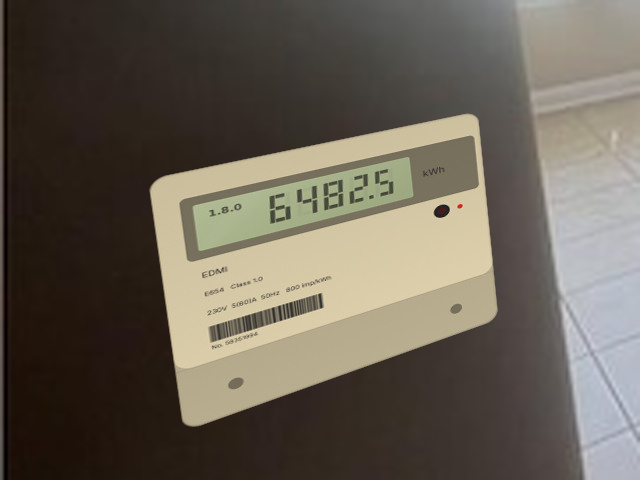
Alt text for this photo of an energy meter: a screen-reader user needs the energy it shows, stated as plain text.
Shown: 6482.5 kWh
